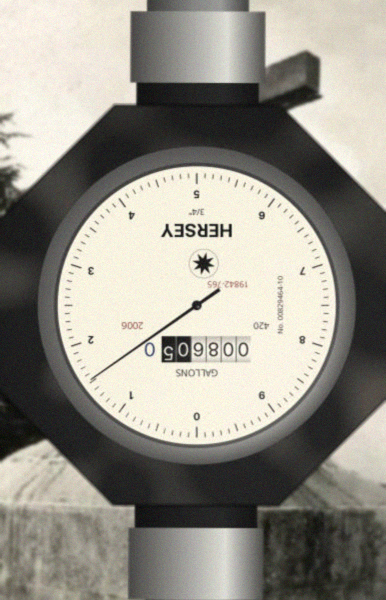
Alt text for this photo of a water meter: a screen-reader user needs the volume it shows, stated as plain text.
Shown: 86051.5 gal
